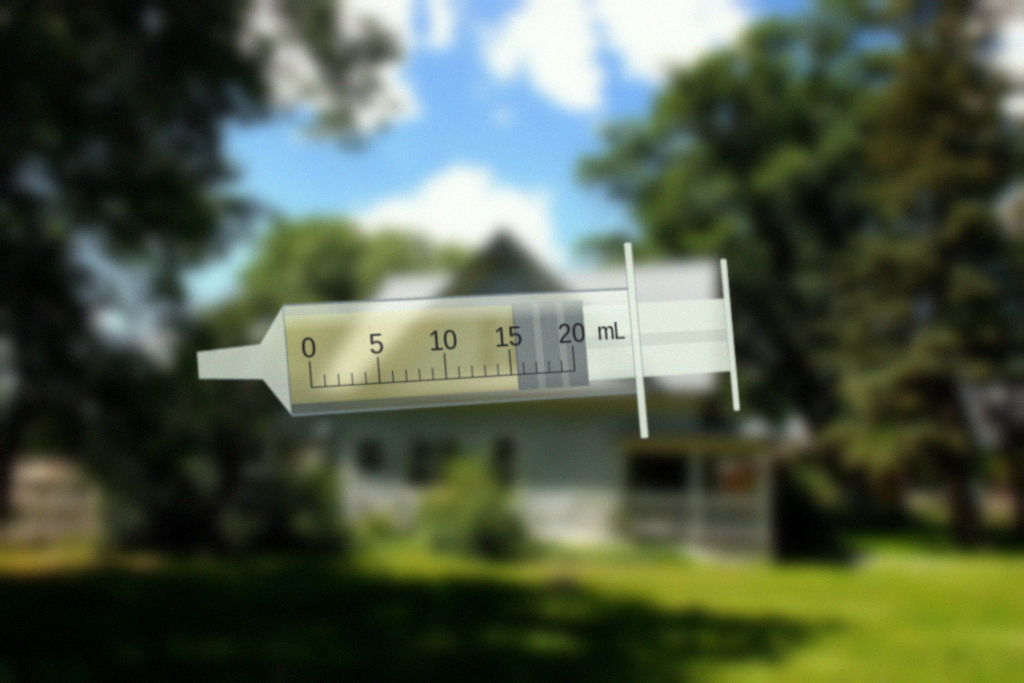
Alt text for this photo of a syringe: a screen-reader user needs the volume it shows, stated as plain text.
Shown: 15.5 mL
